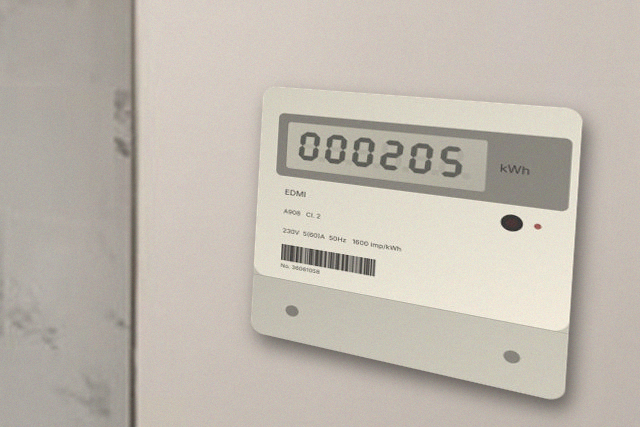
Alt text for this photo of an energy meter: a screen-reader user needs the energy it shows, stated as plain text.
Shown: 205 kWh
